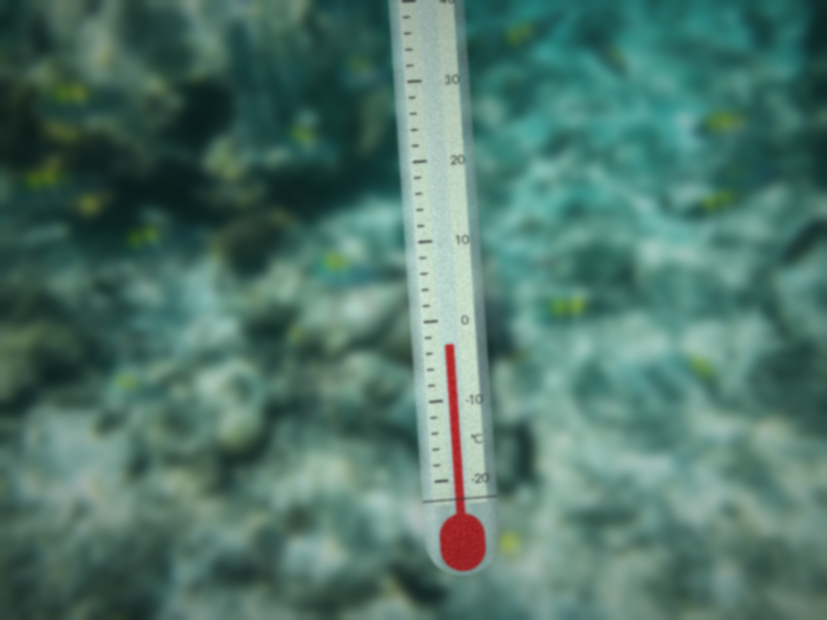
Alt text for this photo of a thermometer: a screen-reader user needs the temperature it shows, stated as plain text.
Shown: -3 °C
